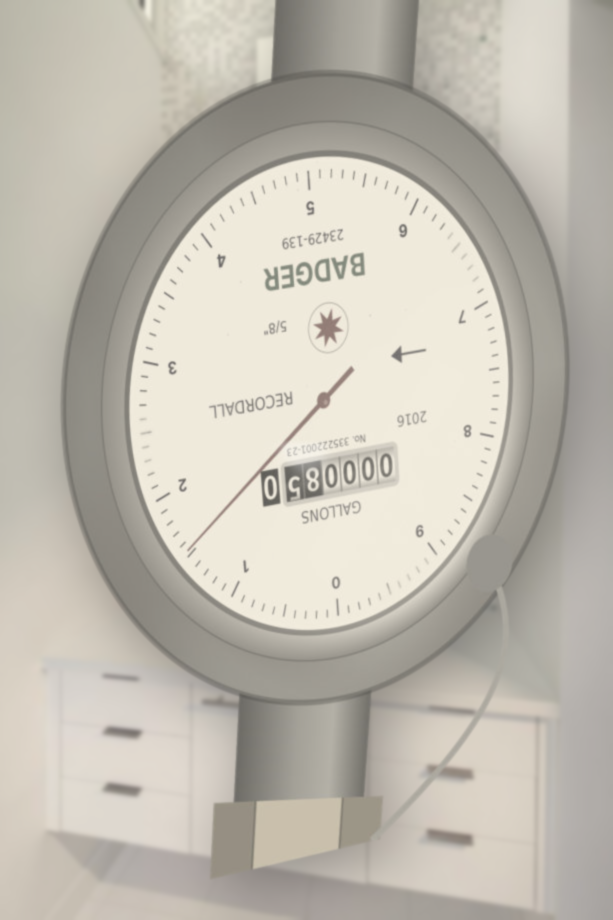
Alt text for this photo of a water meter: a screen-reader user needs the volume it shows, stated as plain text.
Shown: 851.5 gal
